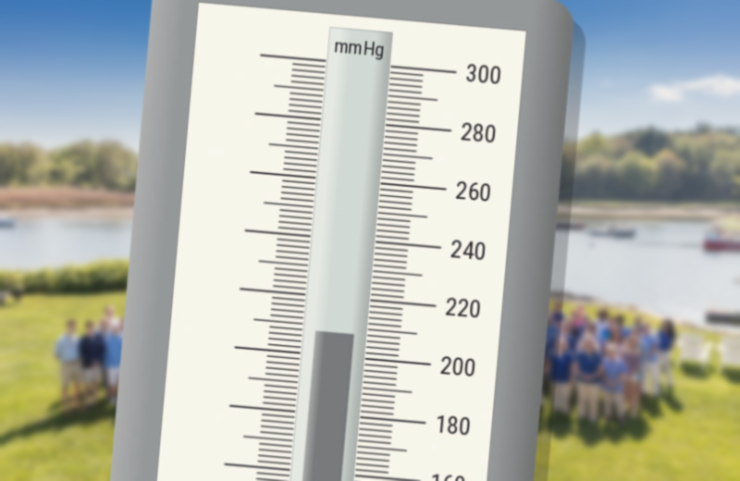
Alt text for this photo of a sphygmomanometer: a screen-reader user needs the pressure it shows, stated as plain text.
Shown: 208 mmHg
